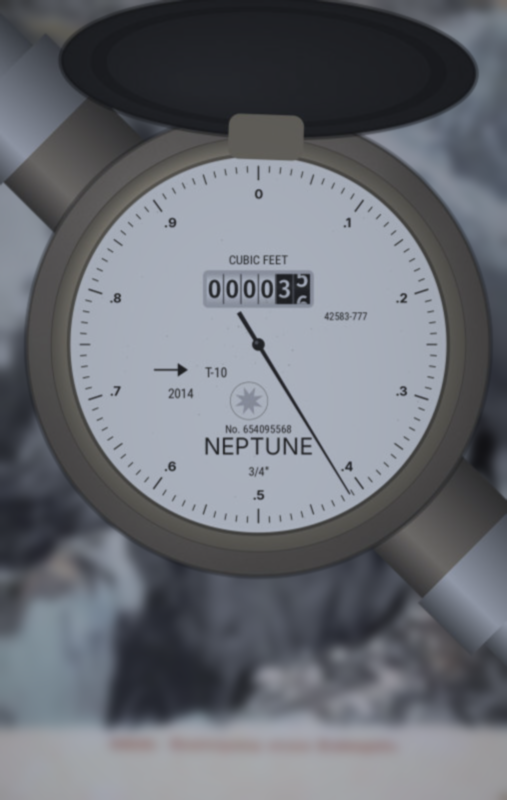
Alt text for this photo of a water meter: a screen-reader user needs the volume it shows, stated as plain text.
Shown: 35.41 ft³
